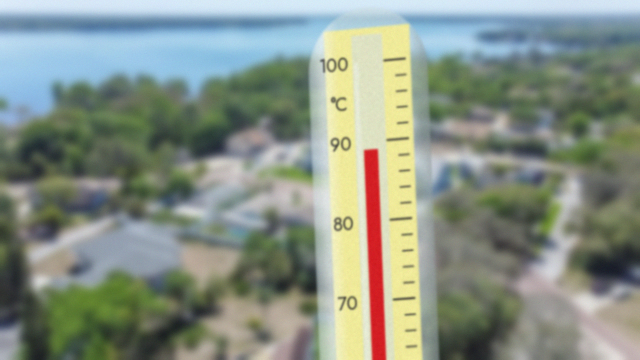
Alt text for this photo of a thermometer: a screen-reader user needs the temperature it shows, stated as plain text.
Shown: 89 °C
